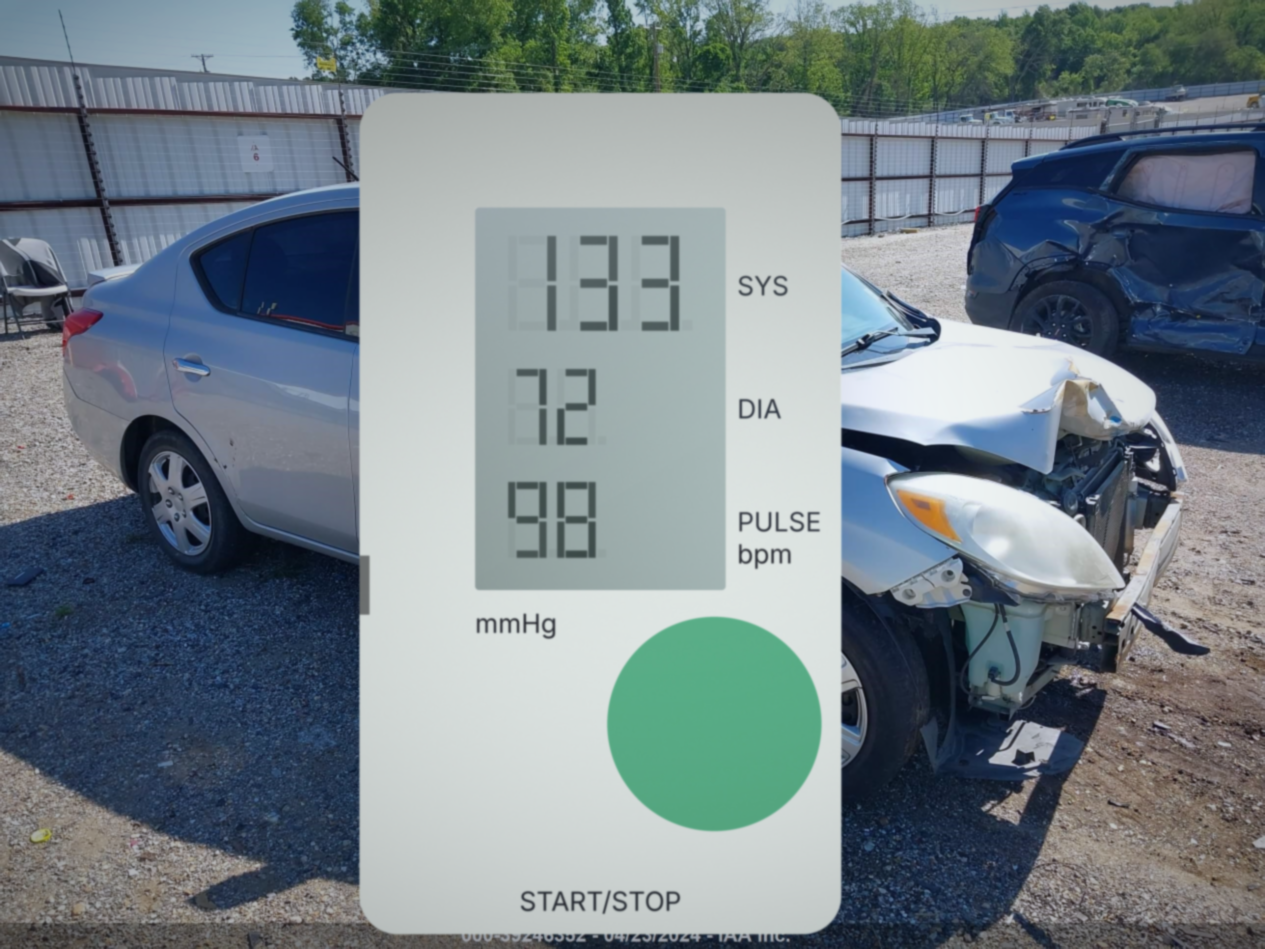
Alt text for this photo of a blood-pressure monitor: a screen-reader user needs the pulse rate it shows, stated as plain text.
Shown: 98 bpm
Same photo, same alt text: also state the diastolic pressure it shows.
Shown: 72 mmHg
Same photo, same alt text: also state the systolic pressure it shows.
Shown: 133 mmHg
